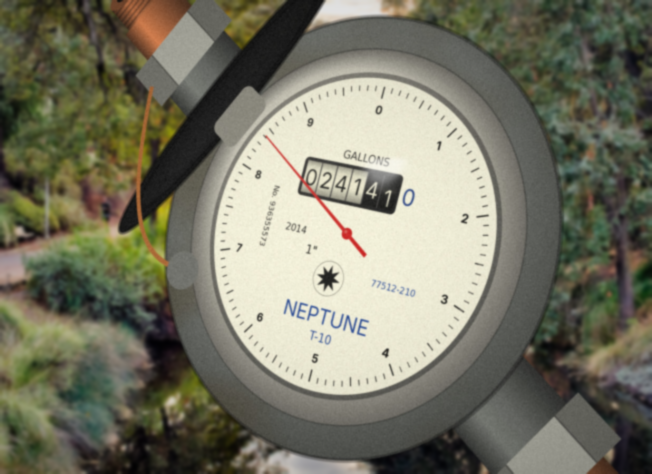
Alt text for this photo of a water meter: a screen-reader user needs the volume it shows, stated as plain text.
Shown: 241408.4 gal
